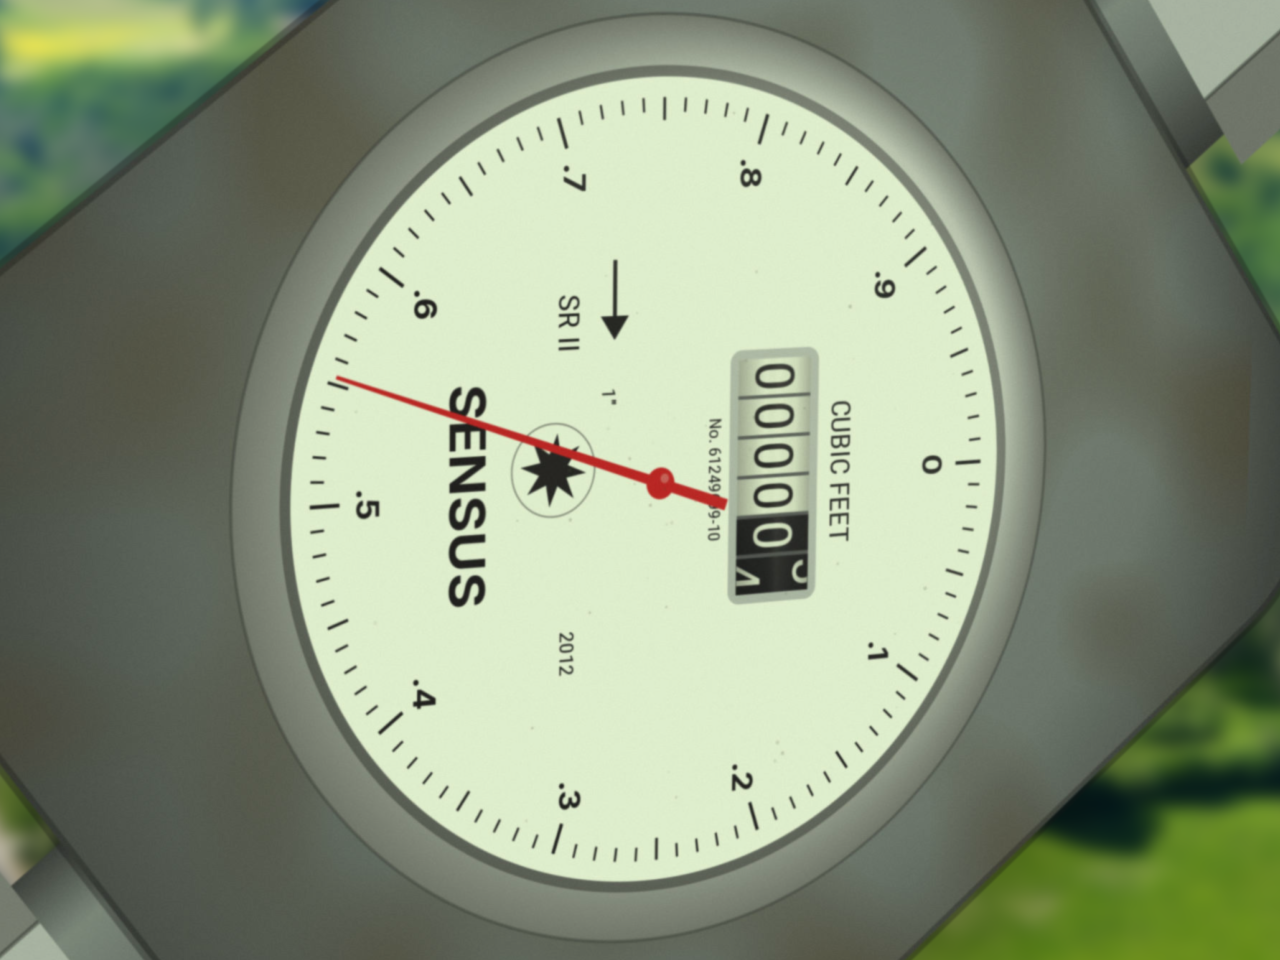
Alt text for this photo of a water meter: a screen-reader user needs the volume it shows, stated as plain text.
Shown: 3.55 ft³
